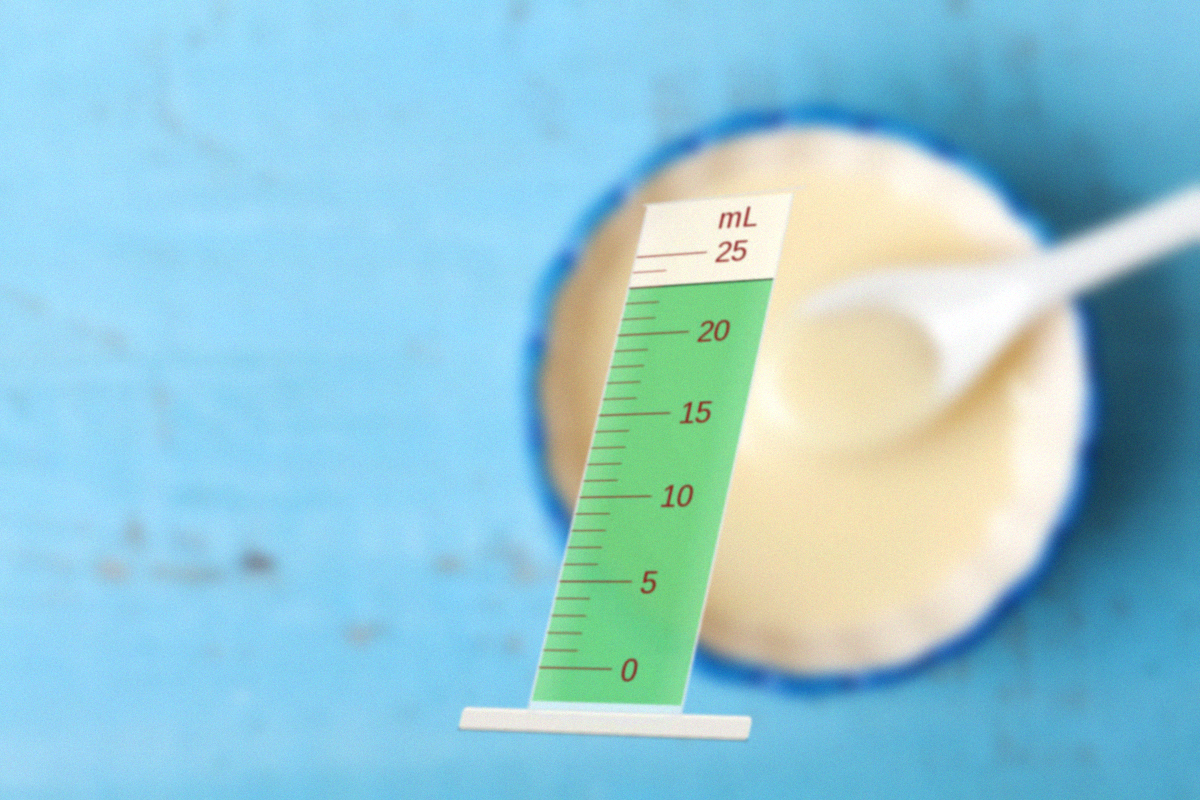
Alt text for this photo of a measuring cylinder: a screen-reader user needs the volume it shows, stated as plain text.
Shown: 23 mL
